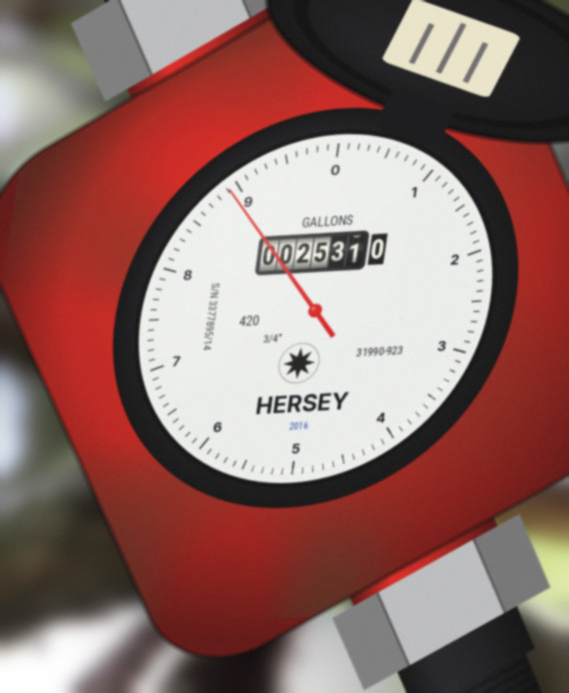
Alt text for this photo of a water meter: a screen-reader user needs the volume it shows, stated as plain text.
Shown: 25308.9 gal
